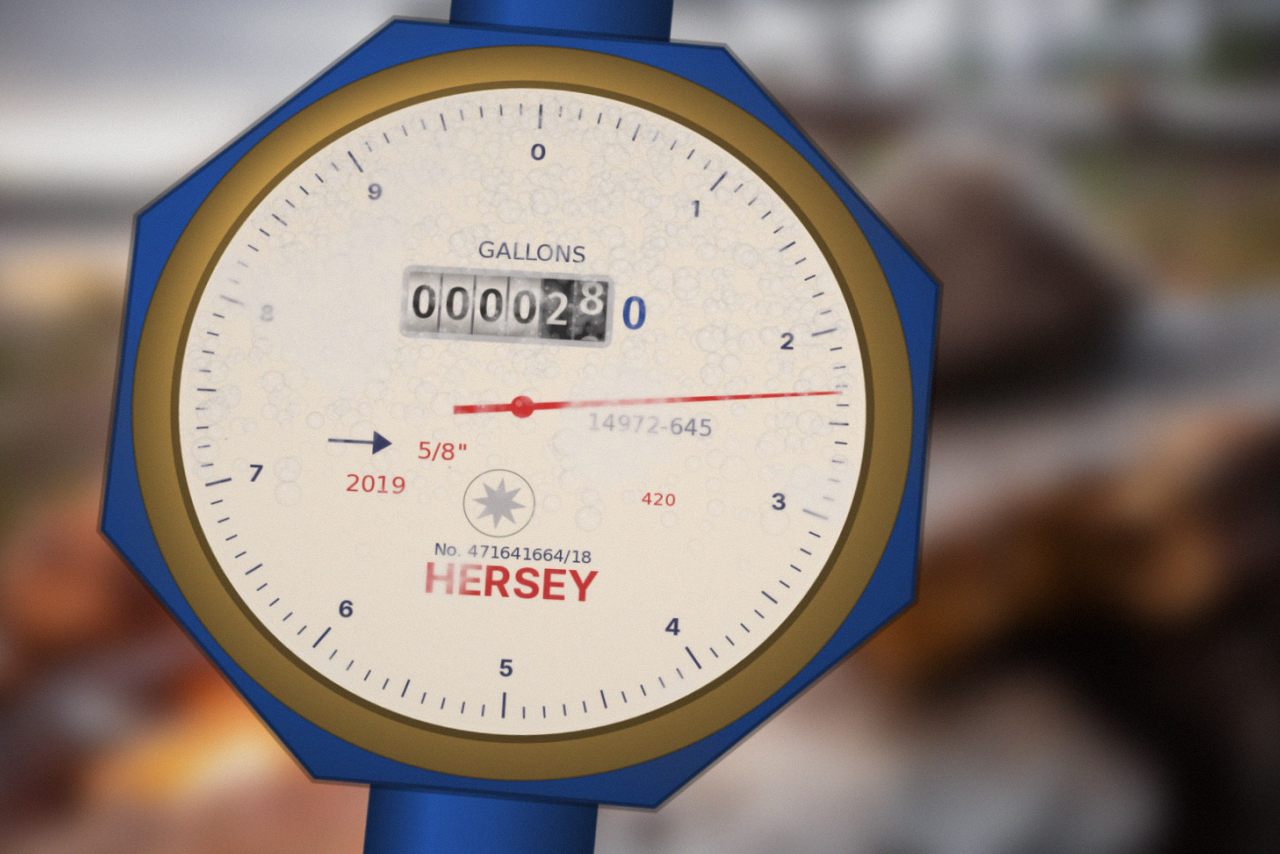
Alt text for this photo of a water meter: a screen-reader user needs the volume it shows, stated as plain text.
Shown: 282.3 gal
